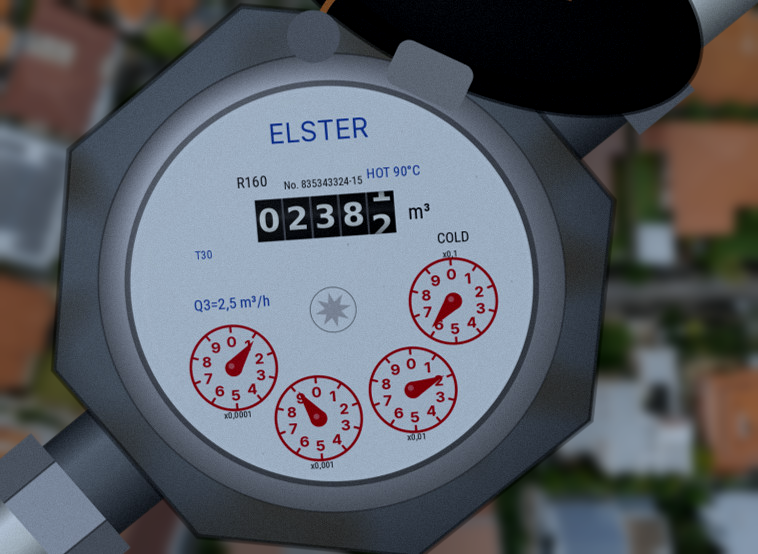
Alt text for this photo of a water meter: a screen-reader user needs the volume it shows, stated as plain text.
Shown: 2381.6191 m³
